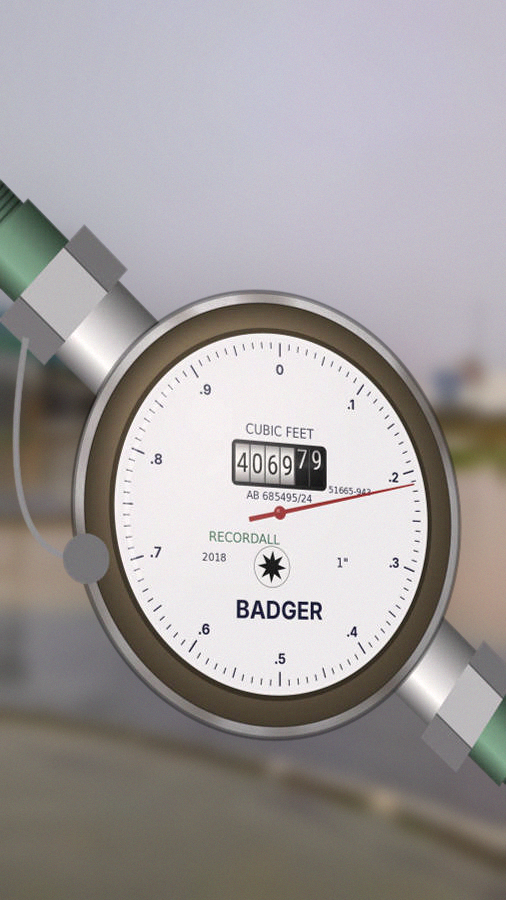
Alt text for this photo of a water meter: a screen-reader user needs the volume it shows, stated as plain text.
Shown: 406979.21 ft³
